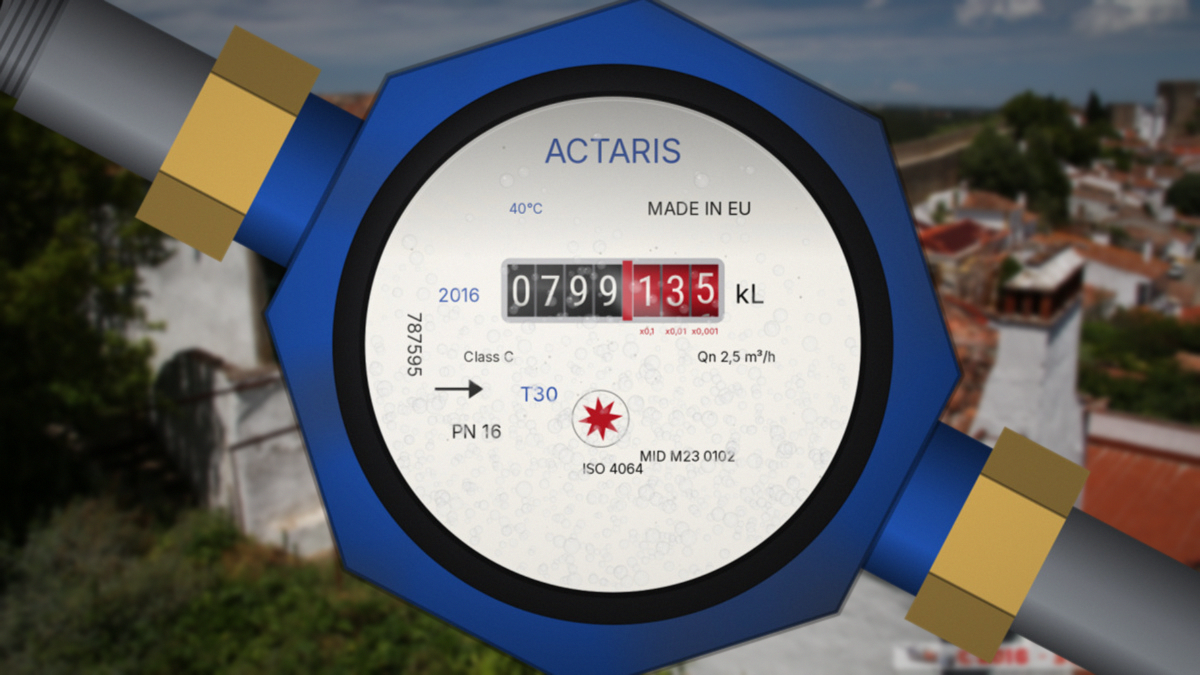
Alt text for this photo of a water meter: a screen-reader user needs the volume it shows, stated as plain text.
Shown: 799.135 kL
